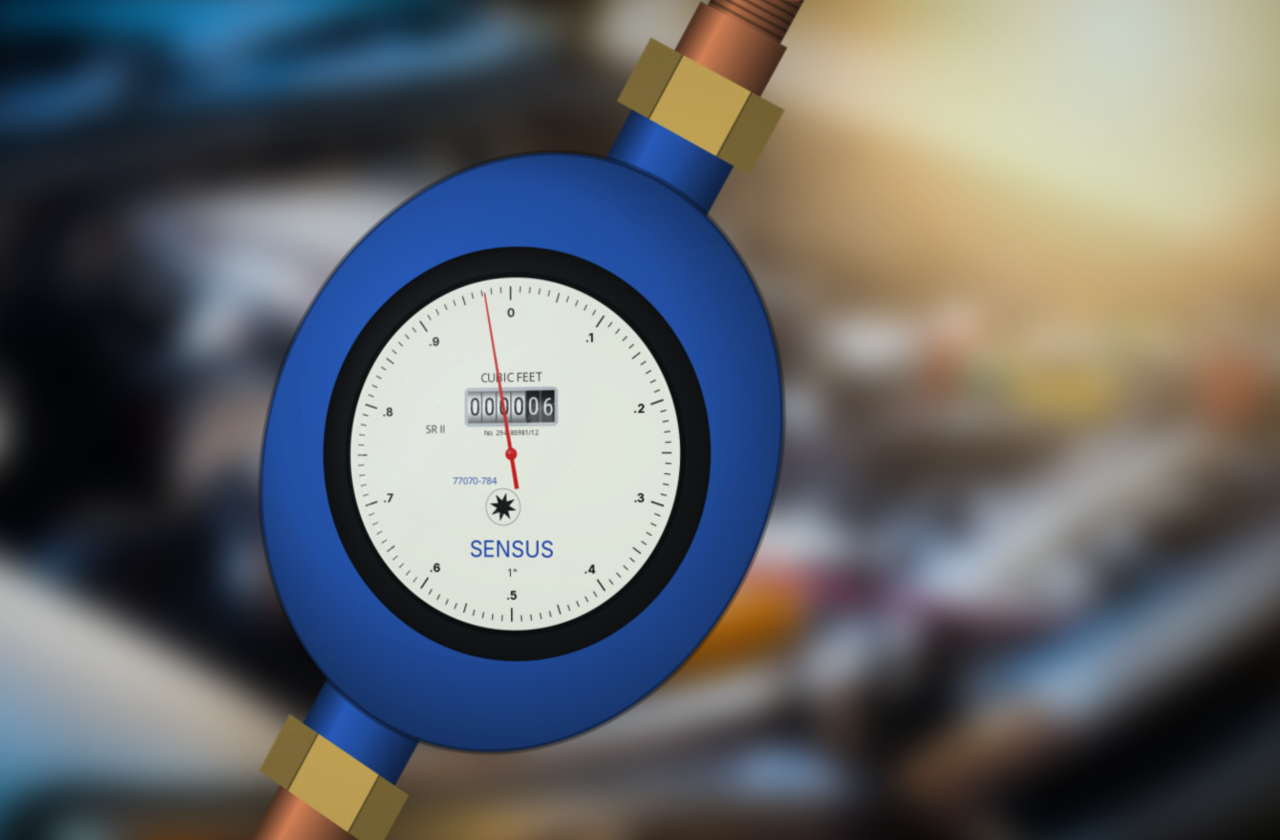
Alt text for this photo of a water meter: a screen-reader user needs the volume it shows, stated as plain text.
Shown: 5.97 ft³
